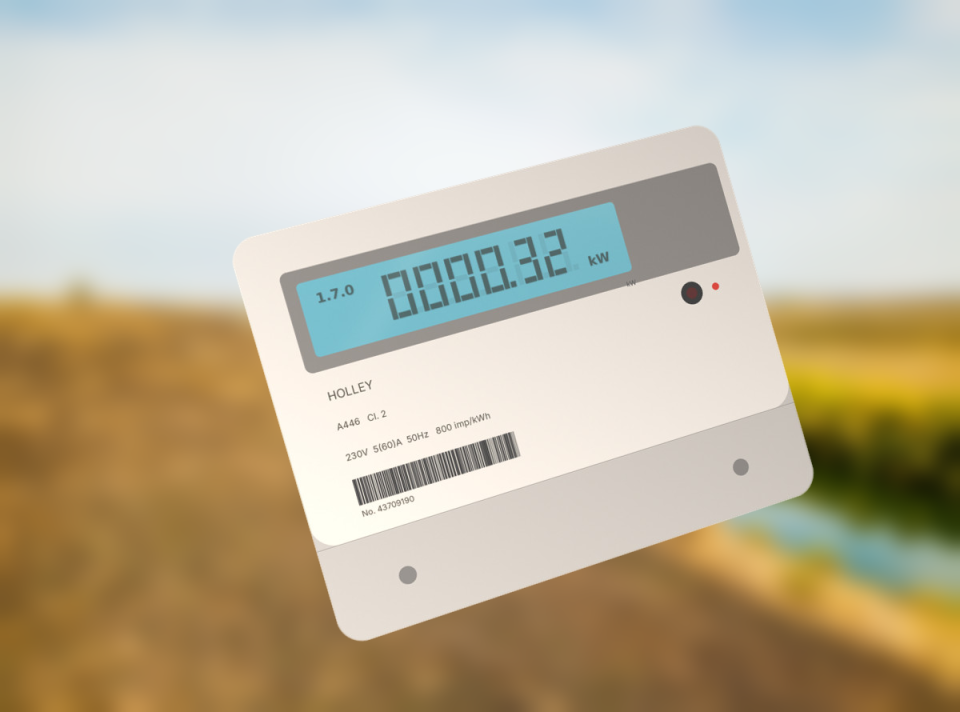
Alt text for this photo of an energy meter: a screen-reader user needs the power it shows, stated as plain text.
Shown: 0.32 kW
